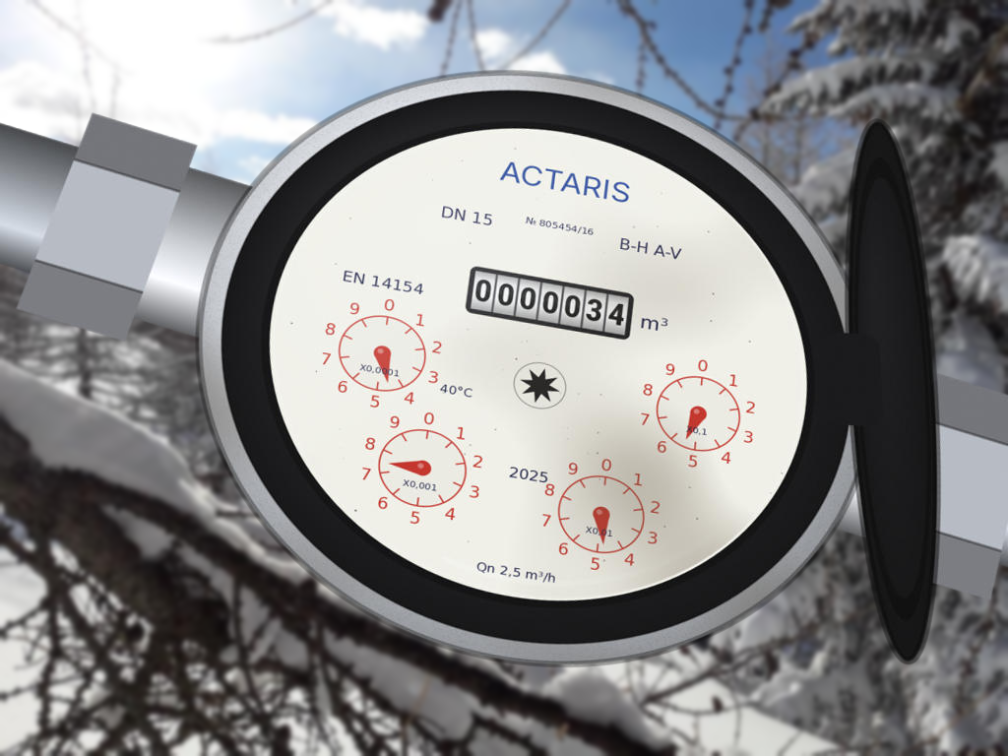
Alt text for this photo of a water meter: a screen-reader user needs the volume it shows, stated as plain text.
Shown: 34.5474 m³
